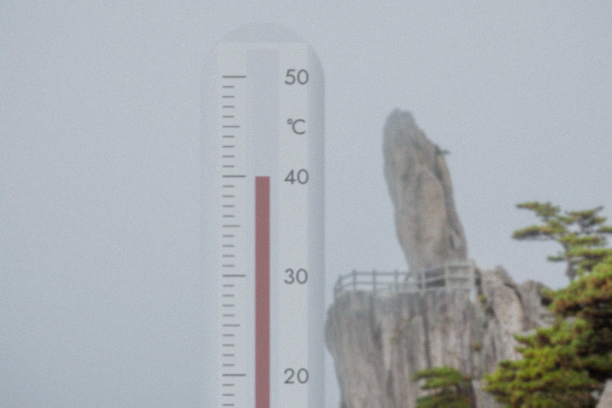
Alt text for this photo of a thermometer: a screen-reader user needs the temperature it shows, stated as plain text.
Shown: 40 °C
